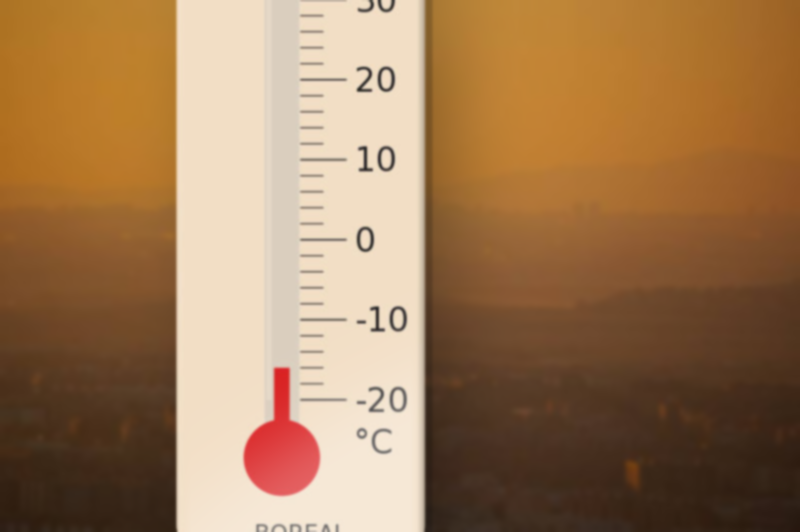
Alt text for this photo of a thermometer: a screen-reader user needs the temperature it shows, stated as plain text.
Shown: -16 °C
